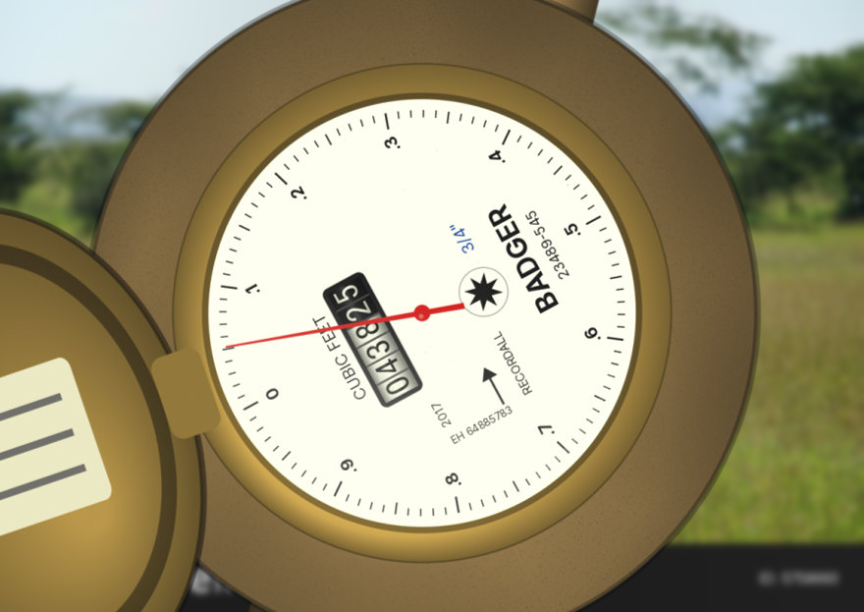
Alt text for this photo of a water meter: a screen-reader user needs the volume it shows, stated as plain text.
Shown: 43825.05 ft³
